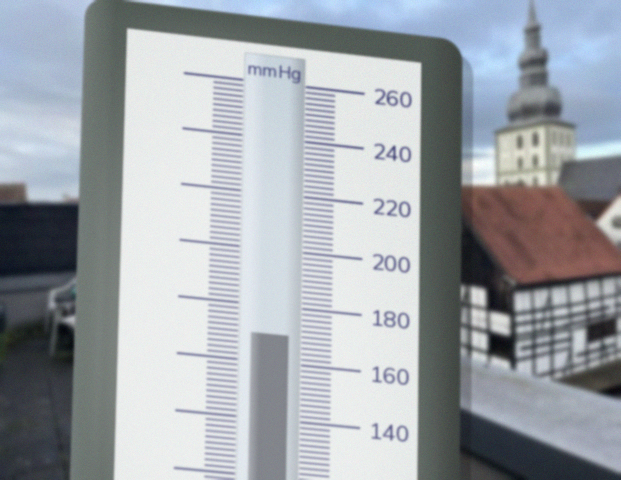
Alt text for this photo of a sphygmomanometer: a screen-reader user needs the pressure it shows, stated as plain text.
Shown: 170 mmHg
